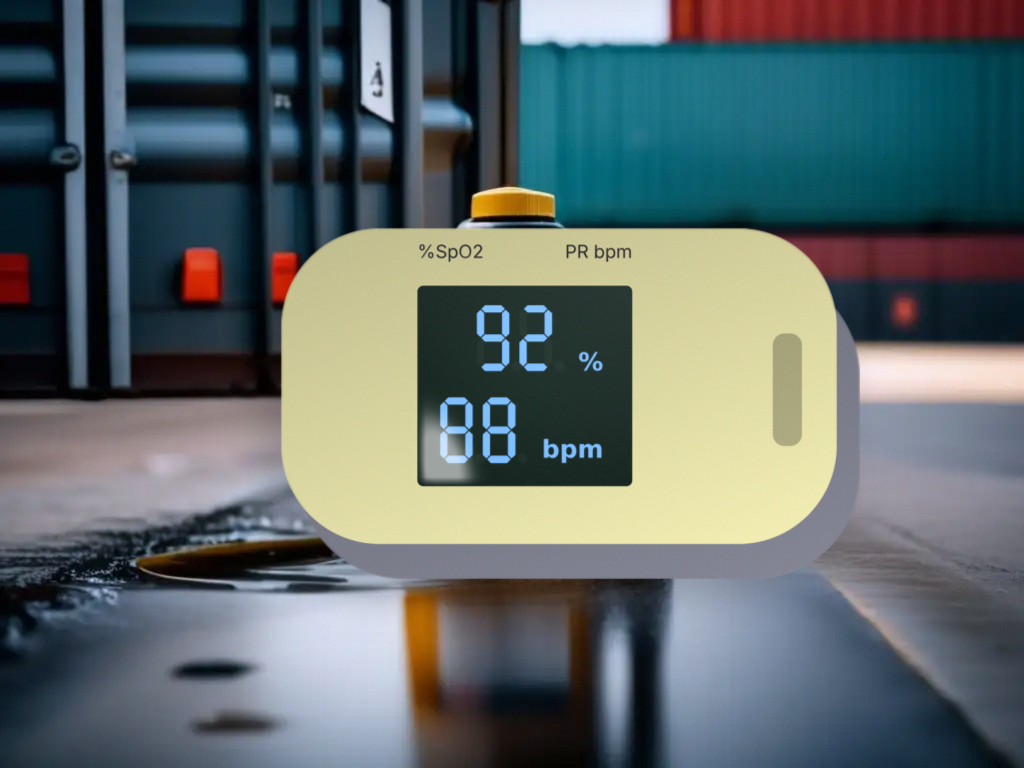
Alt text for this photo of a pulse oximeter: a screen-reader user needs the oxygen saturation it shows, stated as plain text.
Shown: 92 %
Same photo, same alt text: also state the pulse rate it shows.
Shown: 88 bpm
